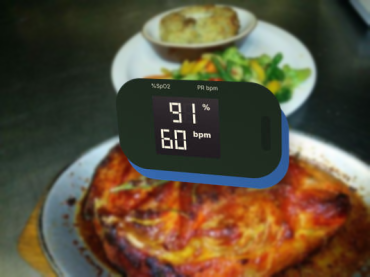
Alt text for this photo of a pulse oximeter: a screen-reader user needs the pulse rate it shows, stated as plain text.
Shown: 60 bpm
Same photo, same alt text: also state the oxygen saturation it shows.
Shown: 91 %
